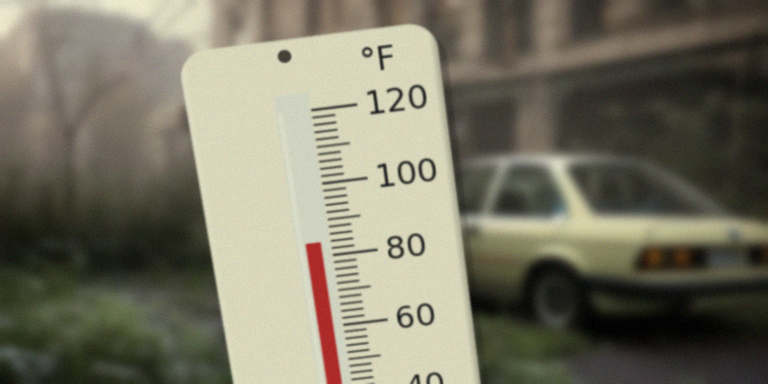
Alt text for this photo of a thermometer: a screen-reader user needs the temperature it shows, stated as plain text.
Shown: 84 °F
